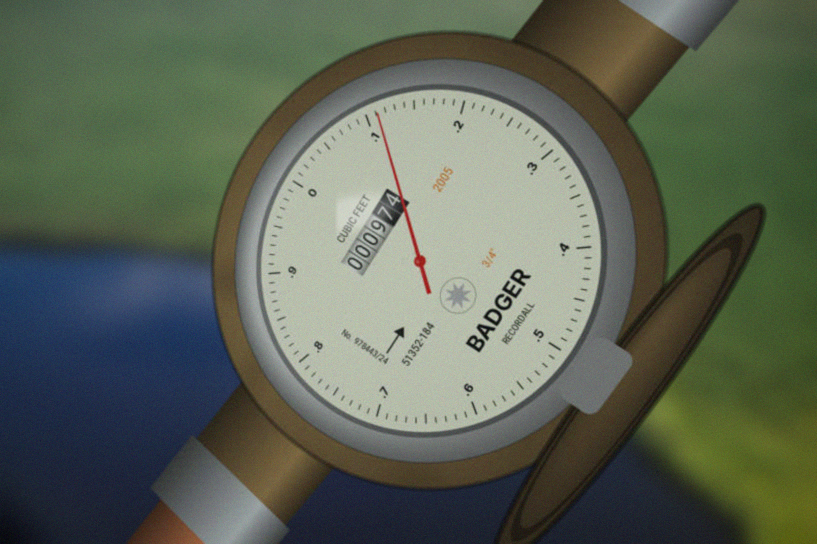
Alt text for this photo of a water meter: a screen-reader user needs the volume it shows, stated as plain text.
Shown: 974.11 ft³
